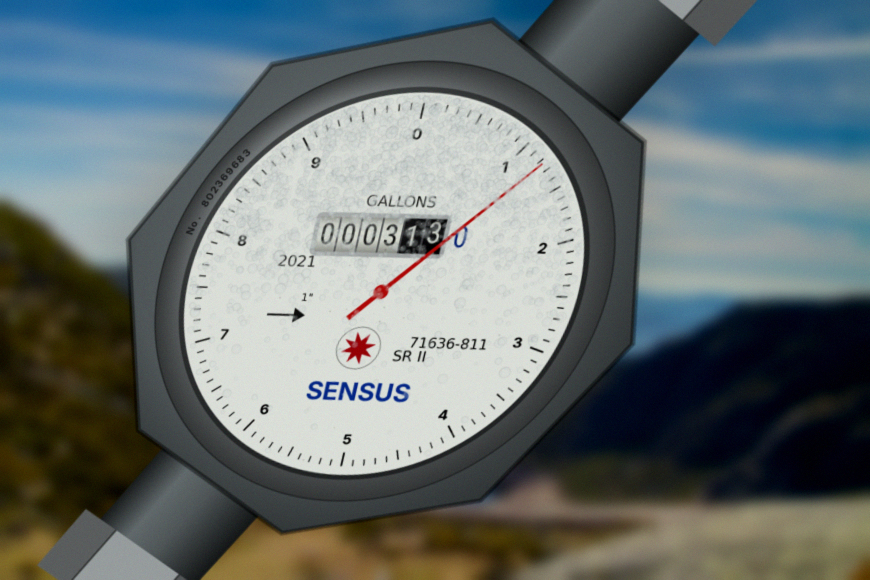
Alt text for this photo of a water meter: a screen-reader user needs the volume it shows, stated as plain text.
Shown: 3131.2 gal
